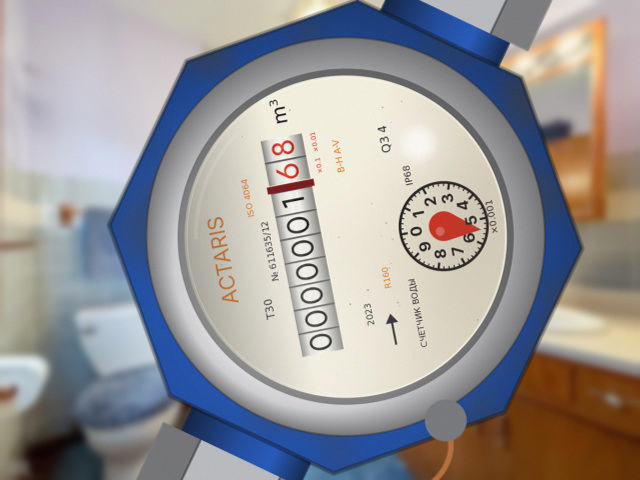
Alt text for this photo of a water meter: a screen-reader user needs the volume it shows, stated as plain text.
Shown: 1.685 m³
